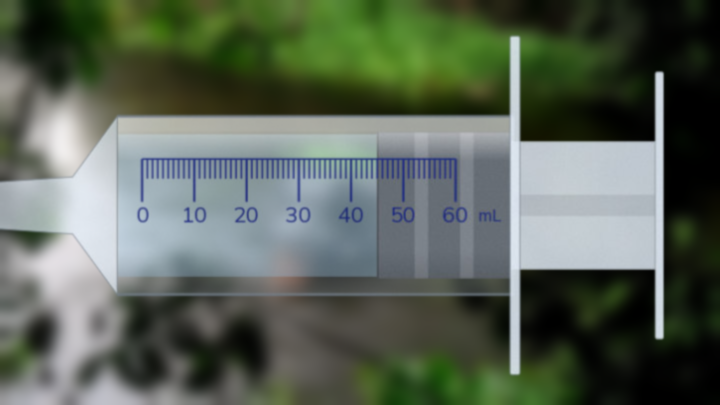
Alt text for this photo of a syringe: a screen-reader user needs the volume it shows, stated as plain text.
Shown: 45 mL
